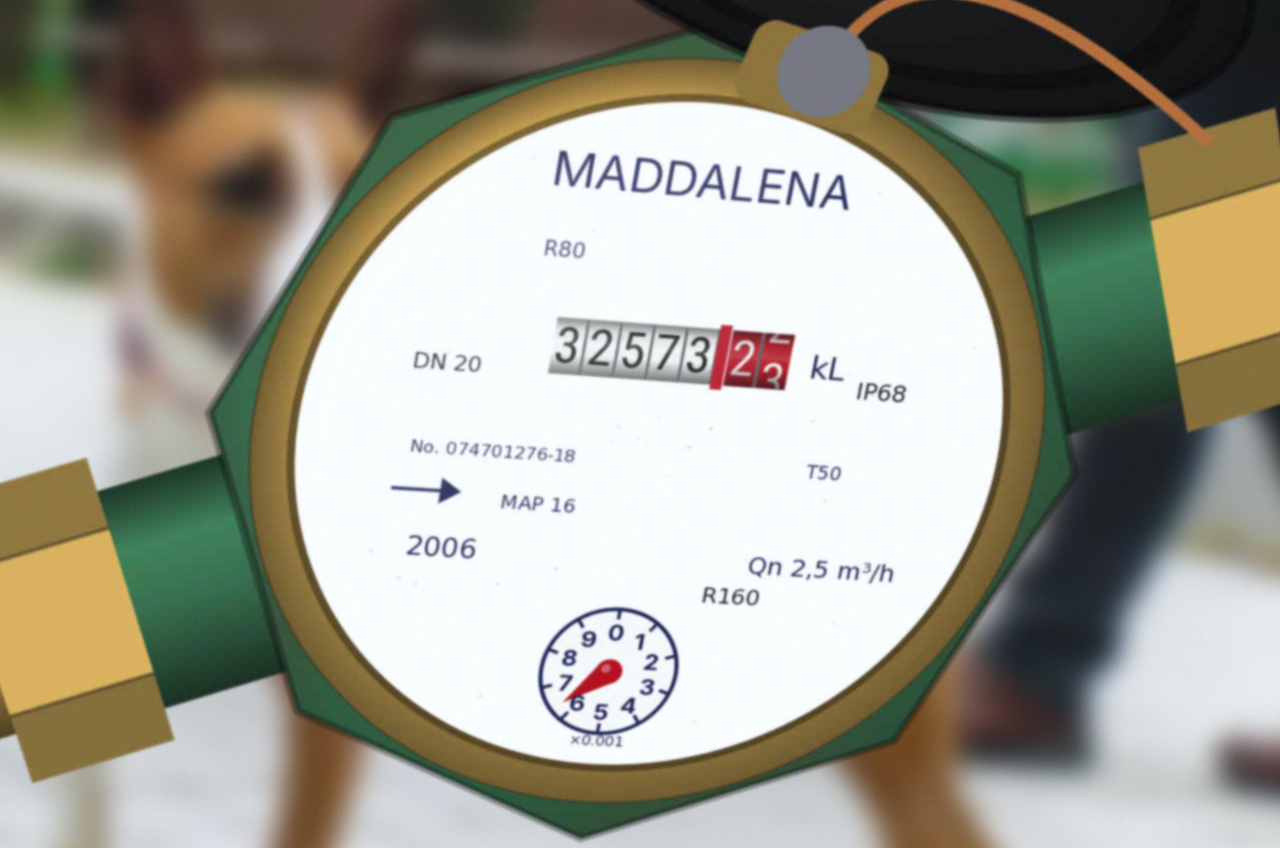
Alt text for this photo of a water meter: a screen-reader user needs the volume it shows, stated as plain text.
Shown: 32573.226 kL
